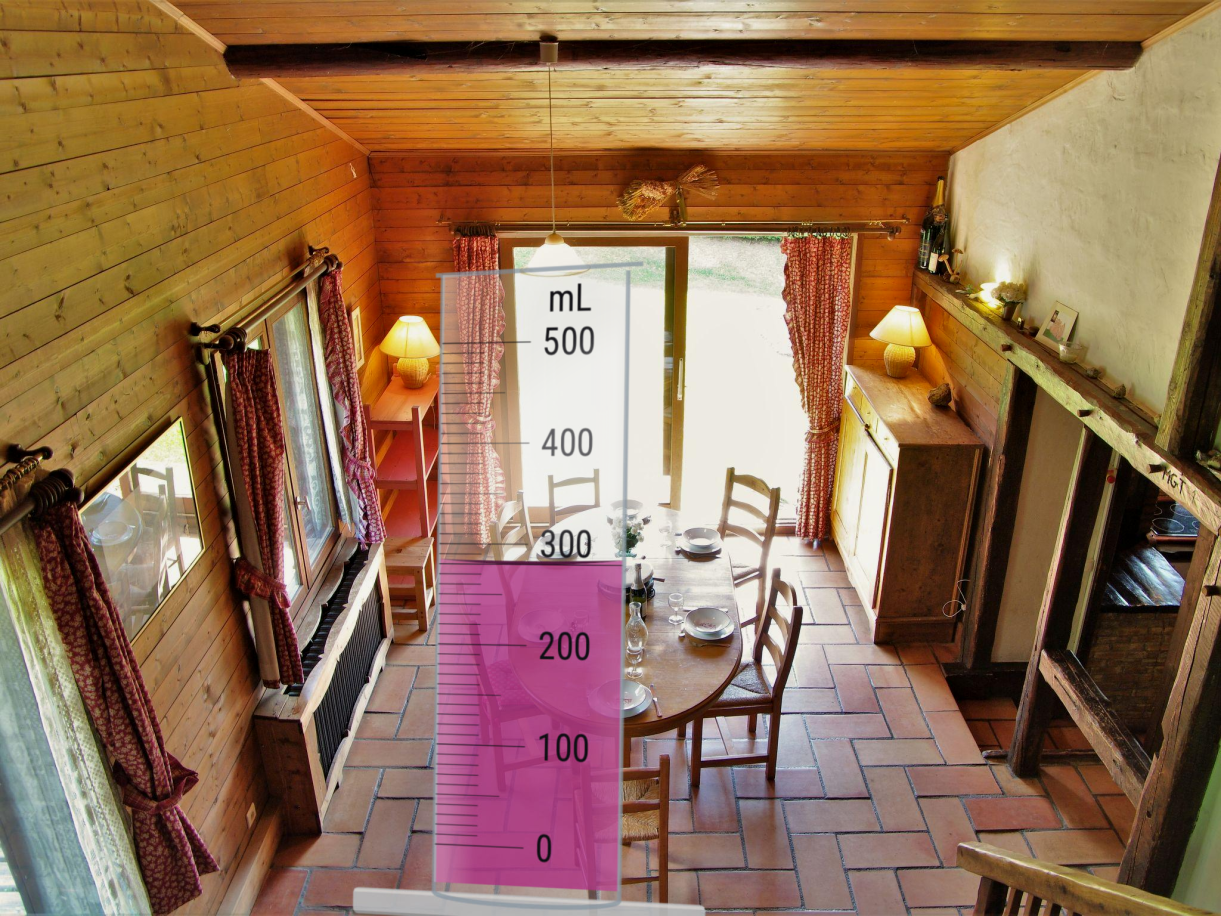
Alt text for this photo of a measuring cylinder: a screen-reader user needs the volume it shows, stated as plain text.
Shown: 280 mL
